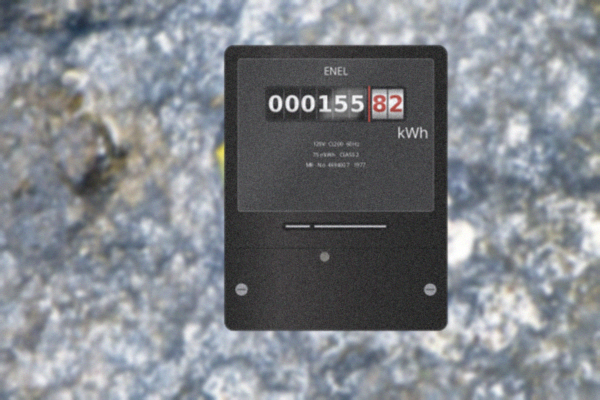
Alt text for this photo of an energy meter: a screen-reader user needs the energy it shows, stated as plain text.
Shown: 155.82 kWh
